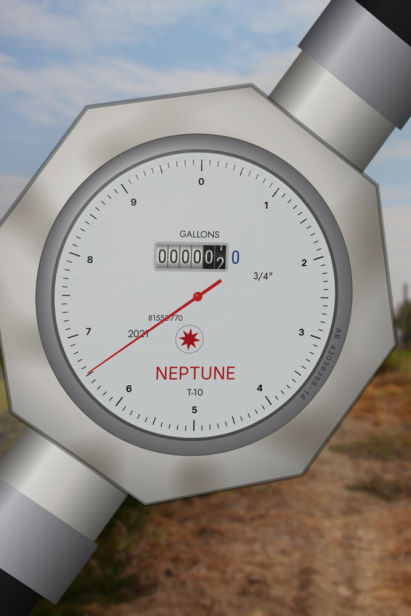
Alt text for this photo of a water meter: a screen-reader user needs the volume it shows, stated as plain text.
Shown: 16.5 gal
